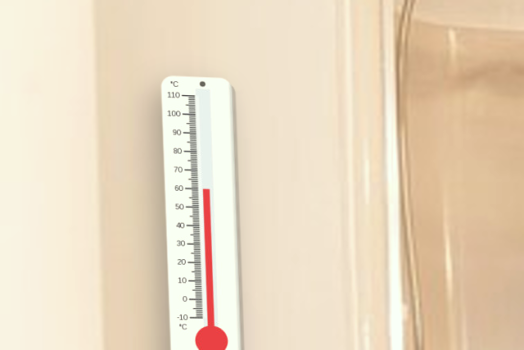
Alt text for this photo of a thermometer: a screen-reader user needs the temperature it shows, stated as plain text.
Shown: 60 °C
